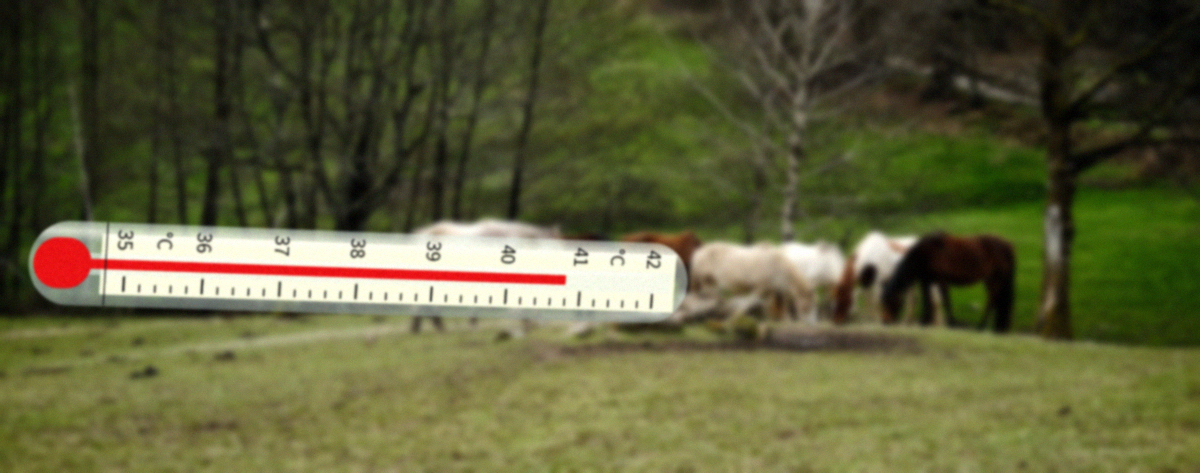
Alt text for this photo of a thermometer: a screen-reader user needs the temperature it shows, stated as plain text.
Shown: 40.8 °C
